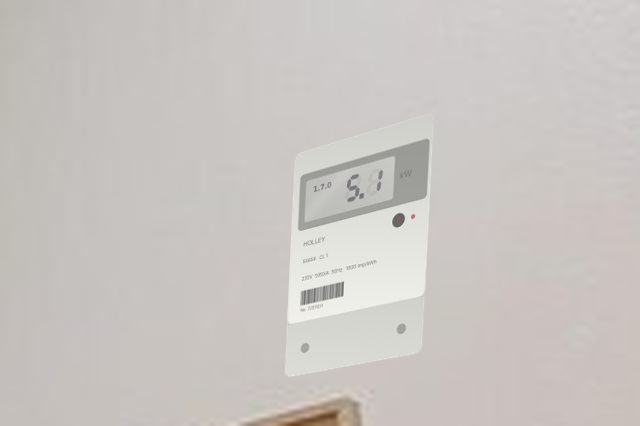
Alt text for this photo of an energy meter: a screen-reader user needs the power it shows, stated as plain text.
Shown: 5.1 kW
